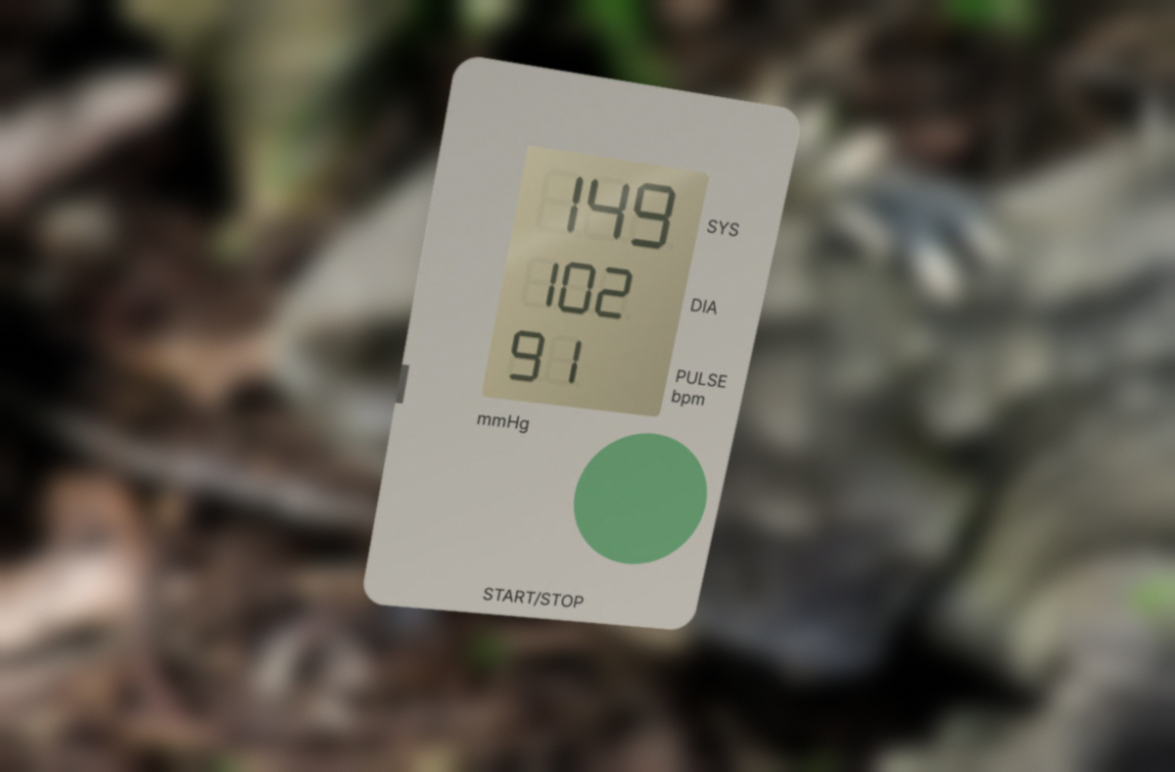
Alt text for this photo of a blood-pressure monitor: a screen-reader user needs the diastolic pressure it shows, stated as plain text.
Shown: 102 mmHg
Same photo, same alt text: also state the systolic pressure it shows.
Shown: 149 mmHg
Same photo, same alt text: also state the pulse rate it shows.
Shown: 91 bpm
